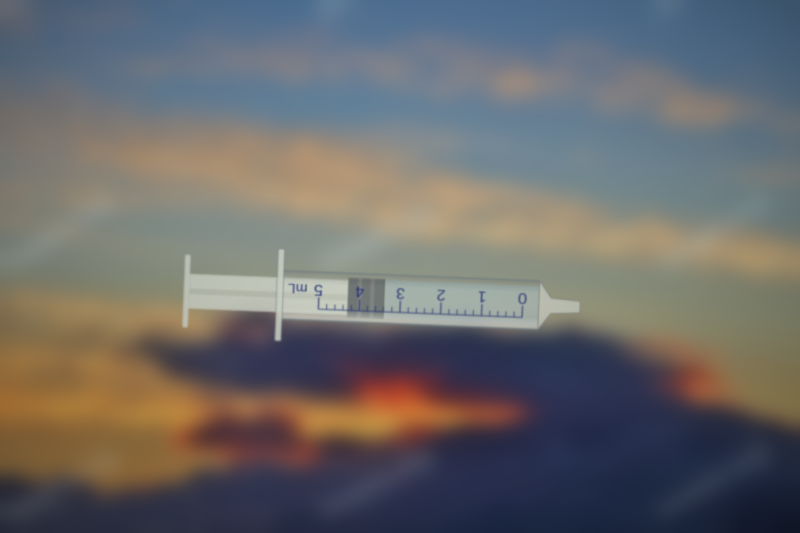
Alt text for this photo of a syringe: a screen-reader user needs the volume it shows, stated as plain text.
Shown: 3.4 mL
